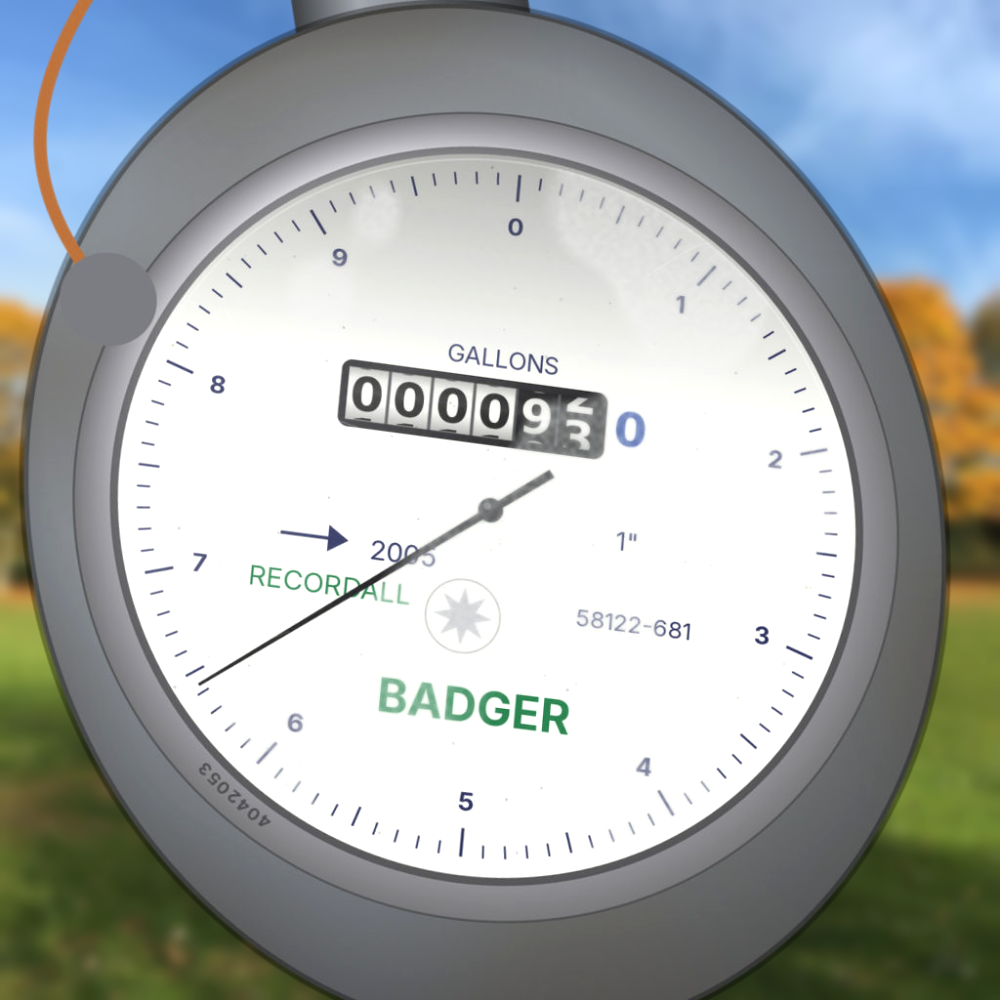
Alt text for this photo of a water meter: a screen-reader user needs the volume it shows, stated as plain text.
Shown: 926.4 gal
